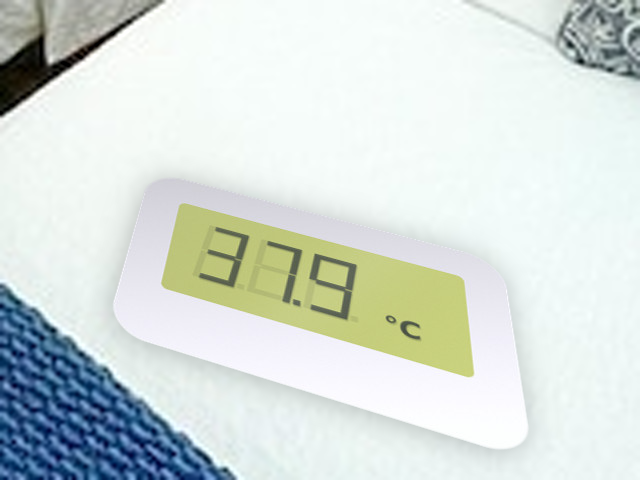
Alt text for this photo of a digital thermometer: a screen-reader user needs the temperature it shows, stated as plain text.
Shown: 37.9 °C
